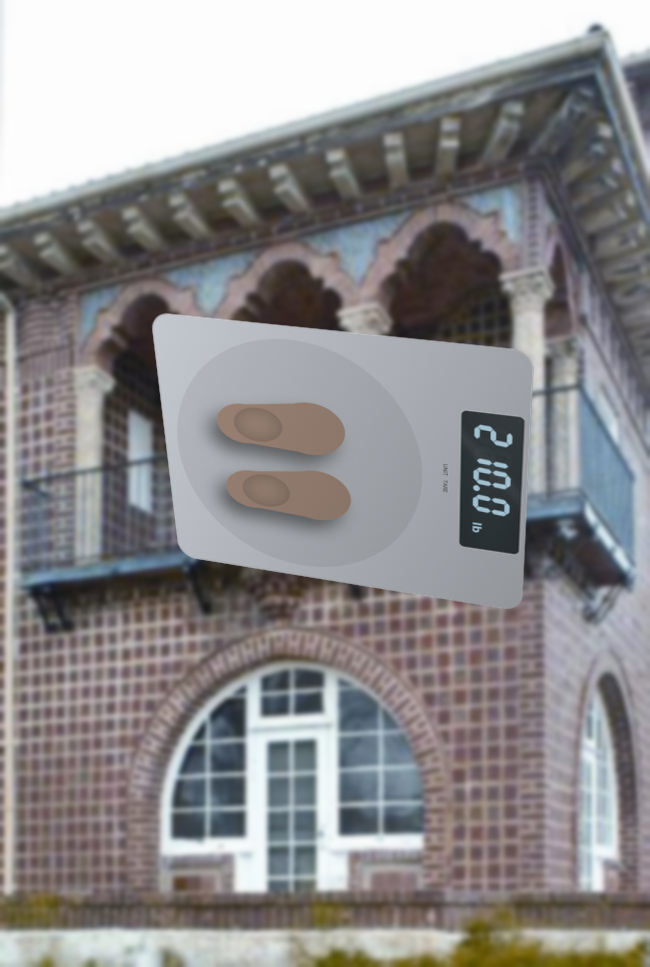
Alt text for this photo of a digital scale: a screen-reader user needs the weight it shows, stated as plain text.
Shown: 210.0 lb
